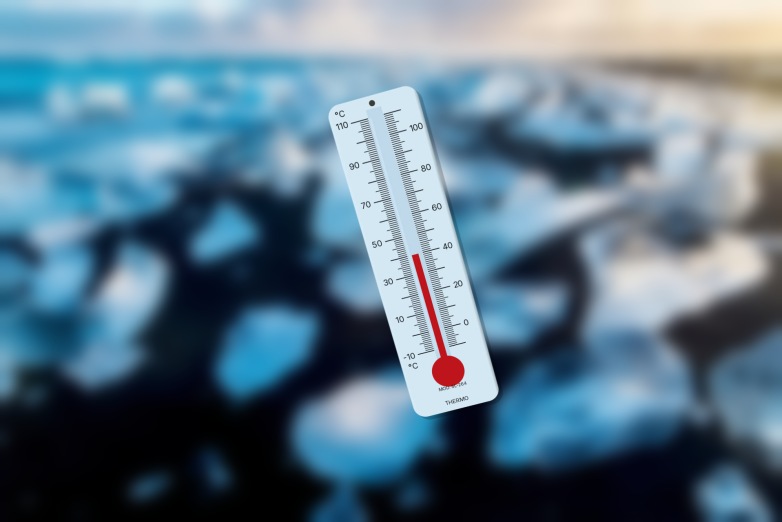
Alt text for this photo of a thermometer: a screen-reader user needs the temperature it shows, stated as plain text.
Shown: 40 °C
